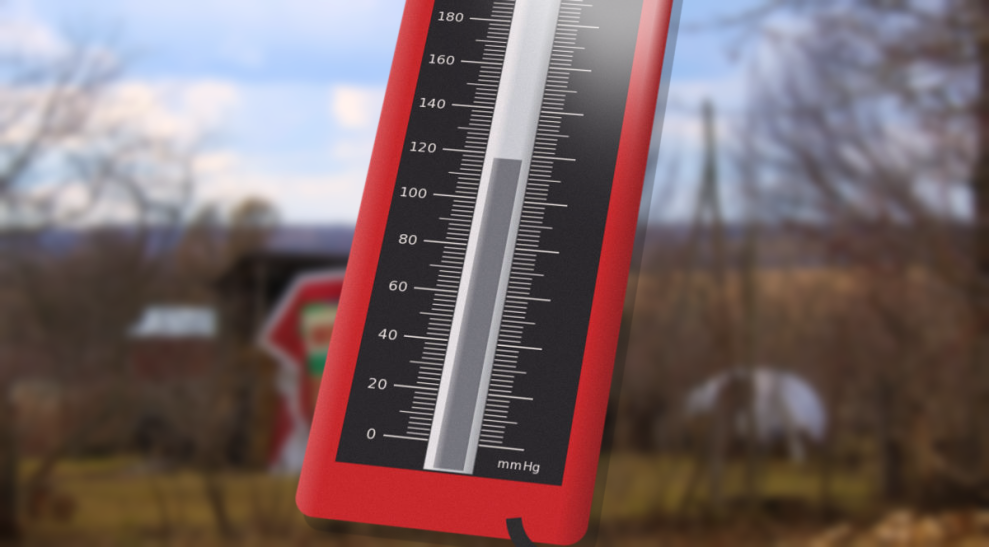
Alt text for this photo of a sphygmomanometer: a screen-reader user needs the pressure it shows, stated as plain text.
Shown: 118 mmHg
